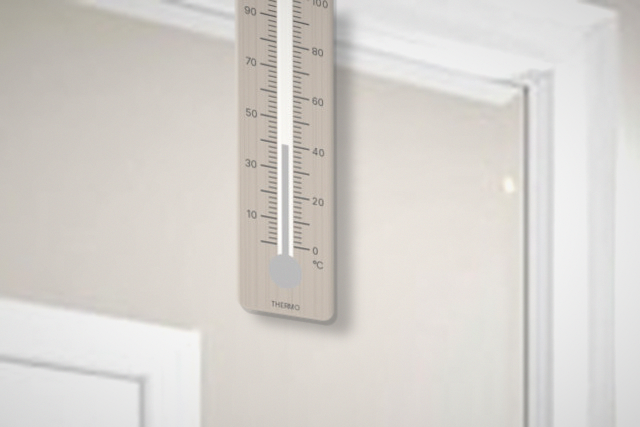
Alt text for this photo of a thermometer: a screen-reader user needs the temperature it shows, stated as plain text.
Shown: 40 °C
